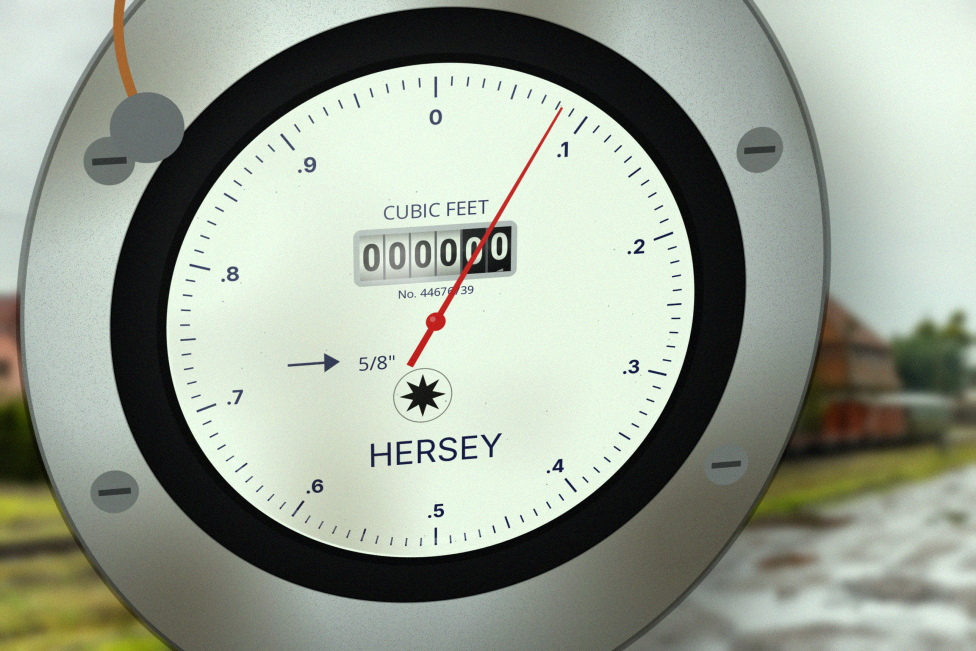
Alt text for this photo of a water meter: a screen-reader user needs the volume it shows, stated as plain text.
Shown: 0.08 ft³
